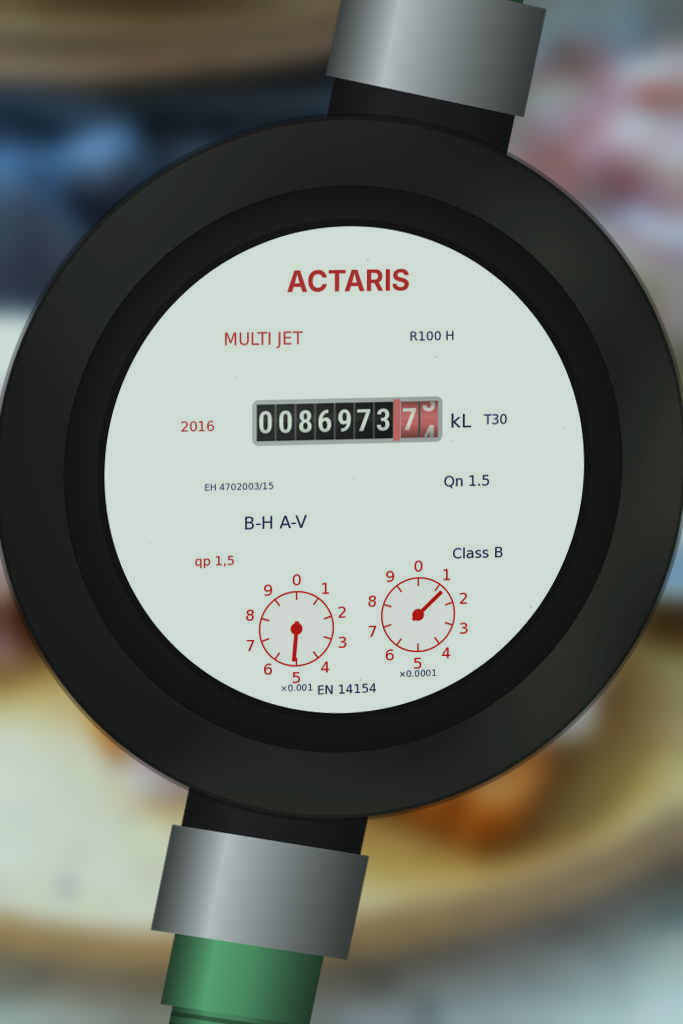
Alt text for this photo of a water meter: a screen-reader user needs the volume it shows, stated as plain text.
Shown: 86973.7351 kL
